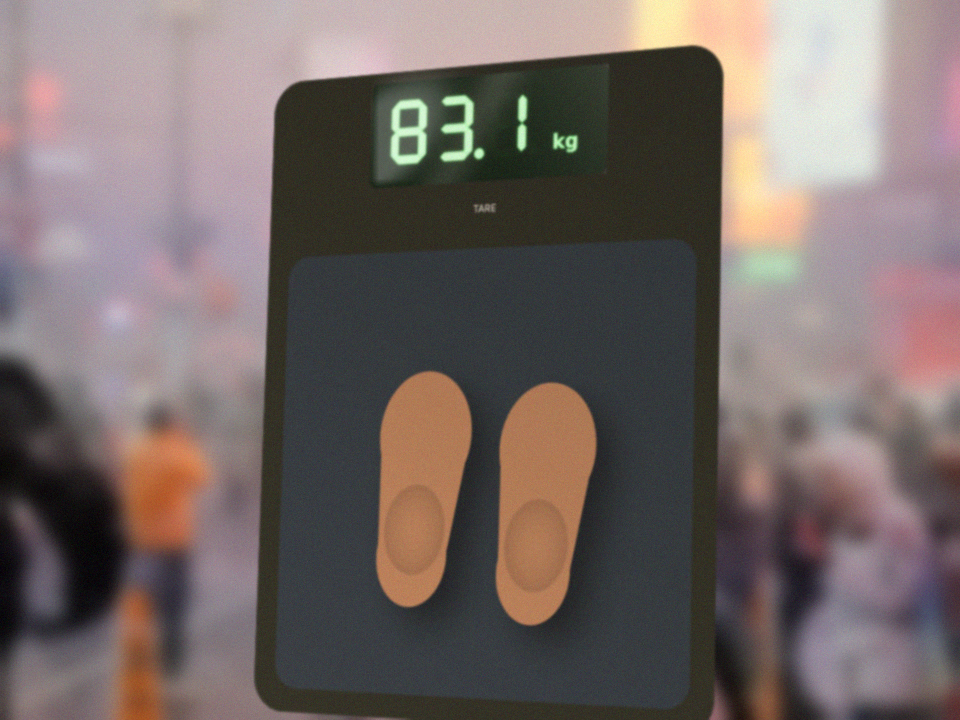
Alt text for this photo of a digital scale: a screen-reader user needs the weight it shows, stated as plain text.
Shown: 83.1 kg
